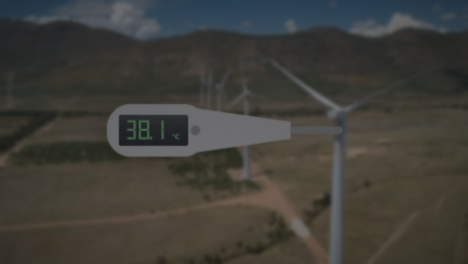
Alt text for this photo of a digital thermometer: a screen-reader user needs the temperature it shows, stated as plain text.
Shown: 38.1 °C
